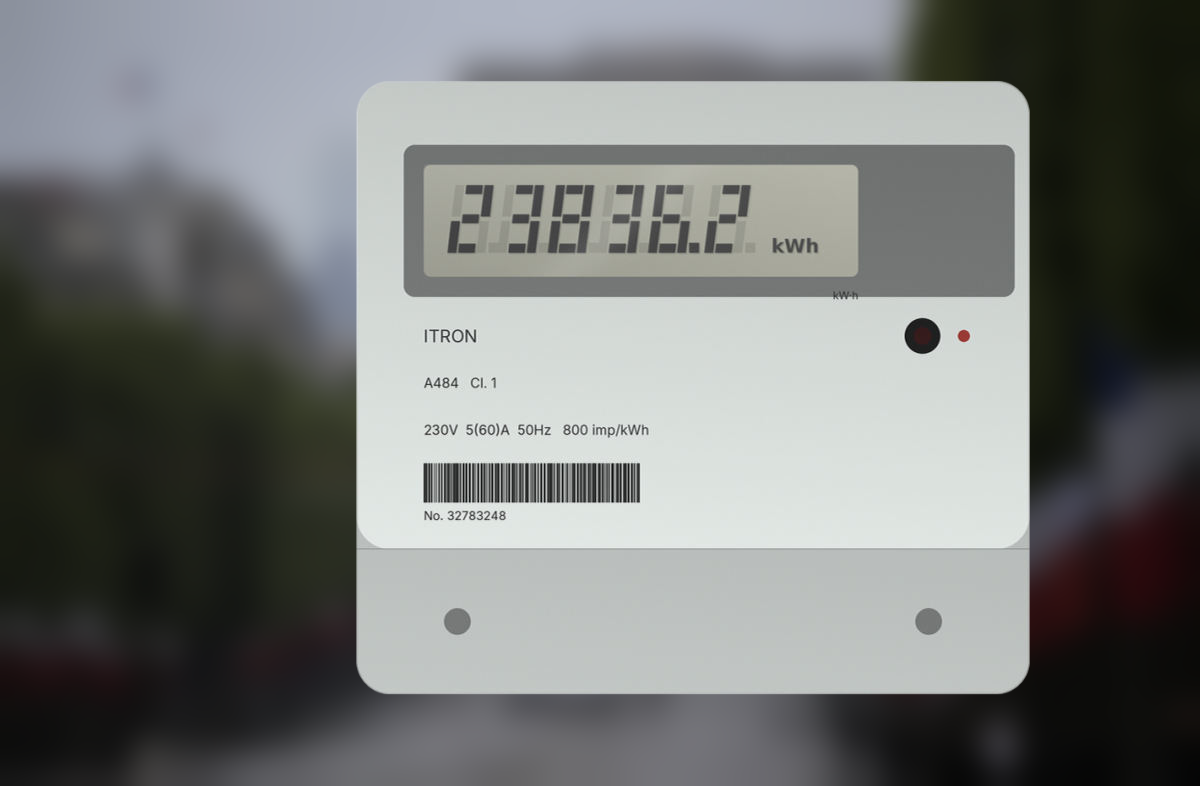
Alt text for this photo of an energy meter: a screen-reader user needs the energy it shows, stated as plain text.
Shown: 23836.2 kWh
